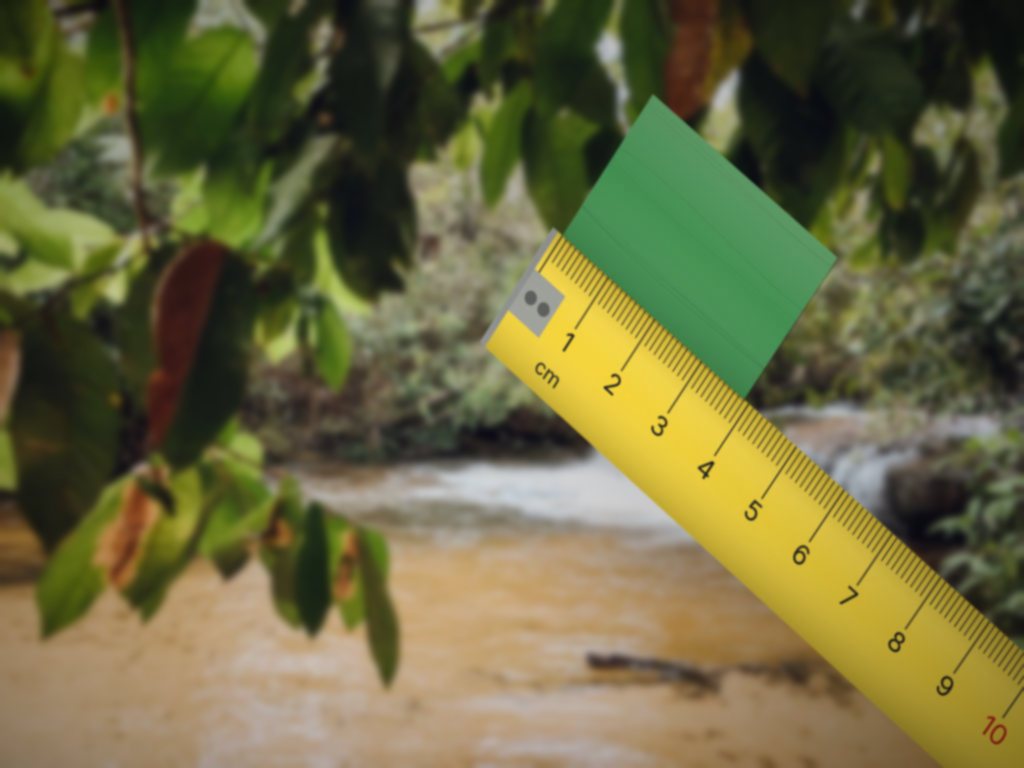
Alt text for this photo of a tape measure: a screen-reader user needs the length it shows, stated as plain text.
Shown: 3.9 cm
